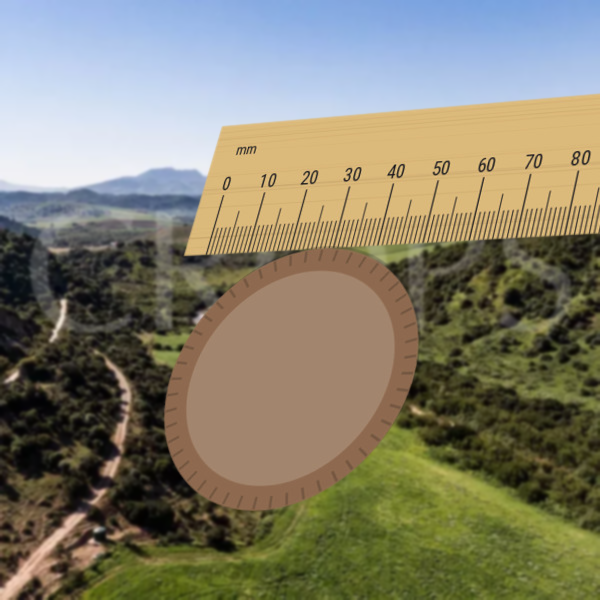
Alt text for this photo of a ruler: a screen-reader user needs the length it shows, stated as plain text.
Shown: 55 mm
